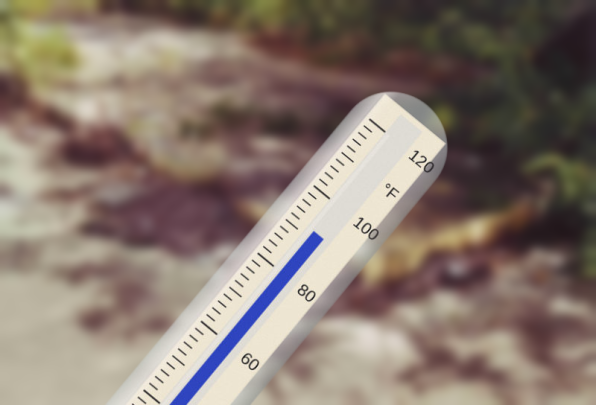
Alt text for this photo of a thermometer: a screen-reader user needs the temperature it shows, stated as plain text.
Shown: 92 °F
